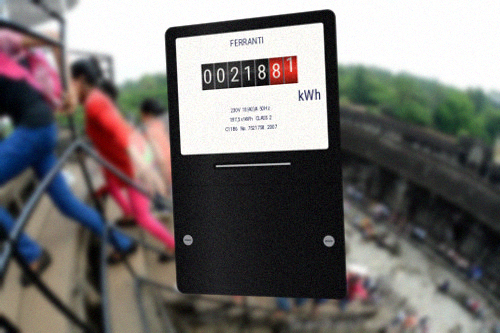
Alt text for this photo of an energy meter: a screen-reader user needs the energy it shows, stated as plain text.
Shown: 218.81 kWh
